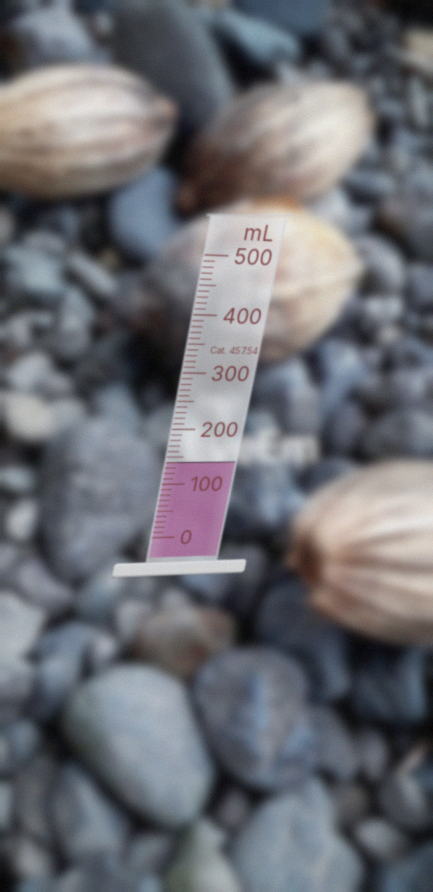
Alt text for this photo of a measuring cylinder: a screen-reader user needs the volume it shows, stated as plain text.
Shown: 140 mL
